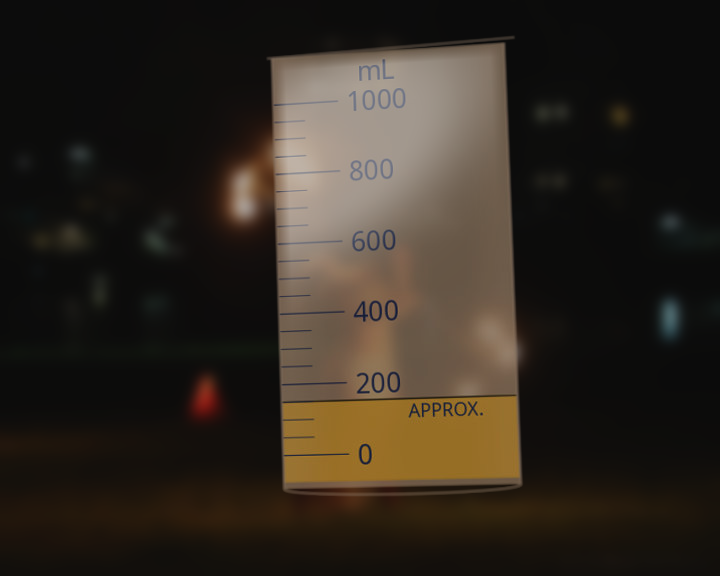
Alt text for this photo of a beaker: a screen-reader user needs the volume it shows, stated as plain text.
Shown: 150 mL
